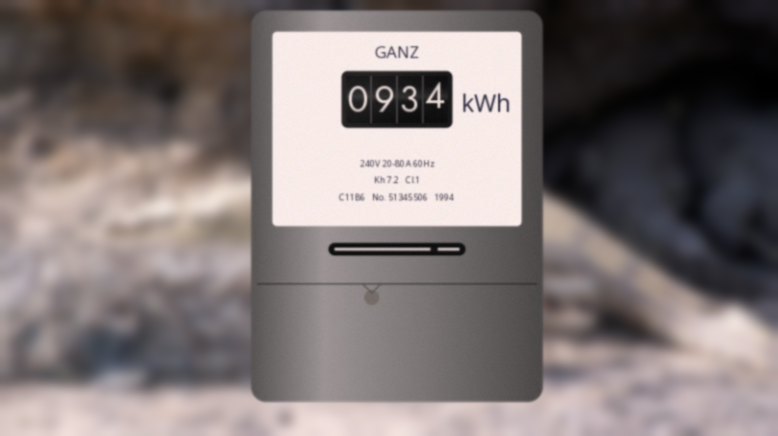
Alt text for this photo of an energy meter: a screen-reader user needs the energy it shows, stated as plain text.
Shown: 934 kWh
